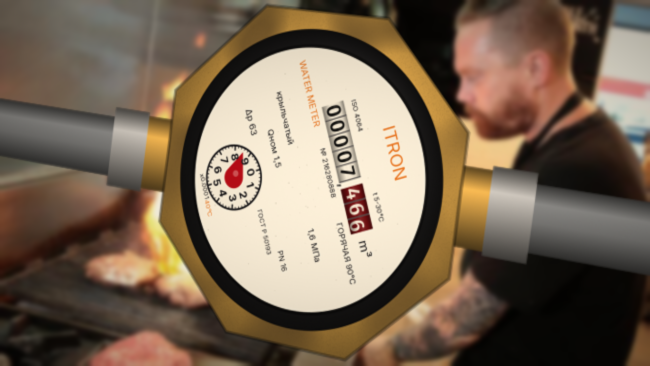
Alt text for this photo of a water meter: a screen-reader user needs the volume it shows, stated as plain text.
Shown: 7.4658 m³
